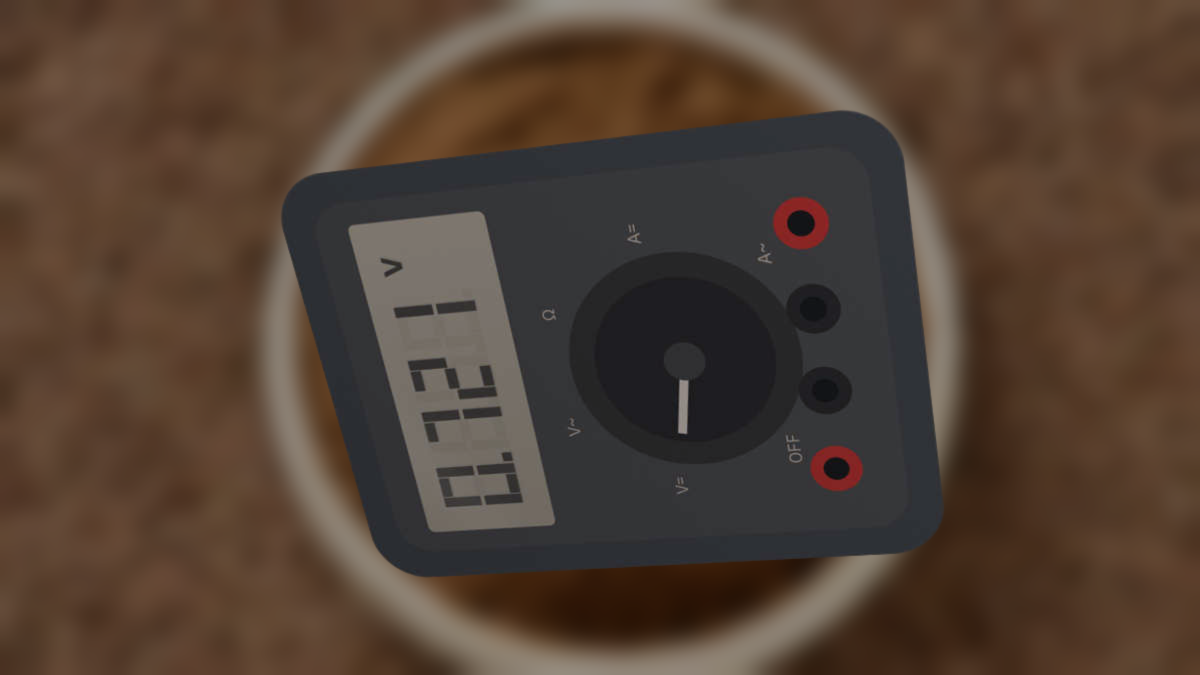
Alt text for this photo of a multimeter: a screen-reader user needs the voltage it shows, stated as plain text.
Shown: 0.721 V
